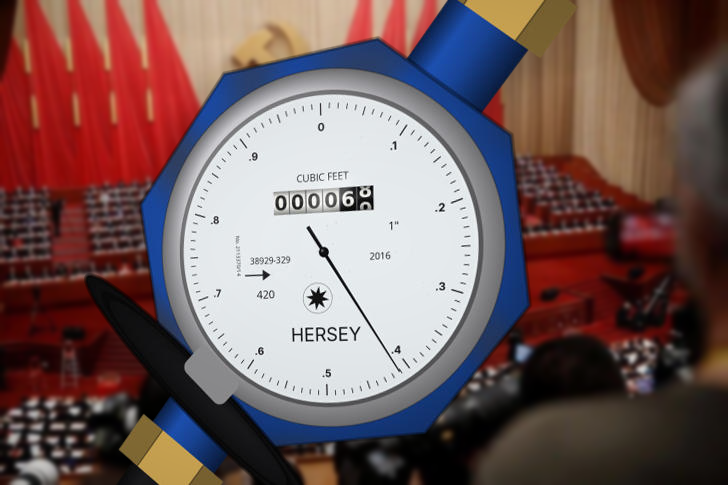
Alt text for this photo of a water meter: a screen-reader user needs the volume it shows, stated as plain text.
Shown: 68.41 ft³
